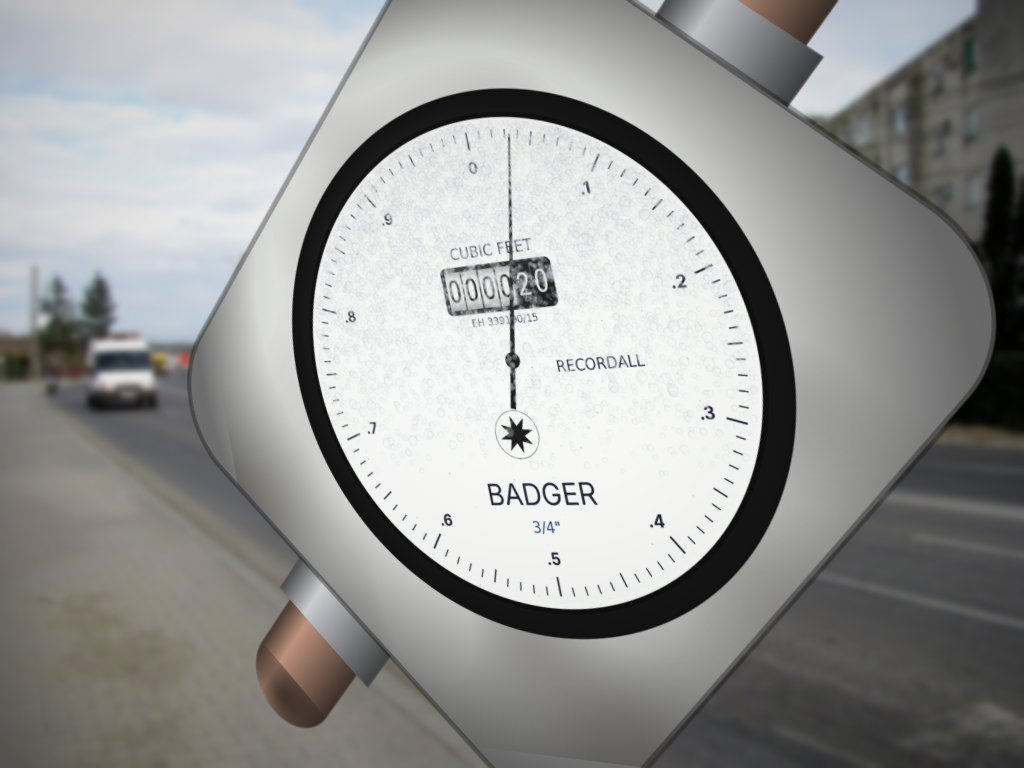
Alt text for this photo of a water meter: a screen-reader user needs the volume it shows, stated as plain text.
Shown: 20.03 ft³
